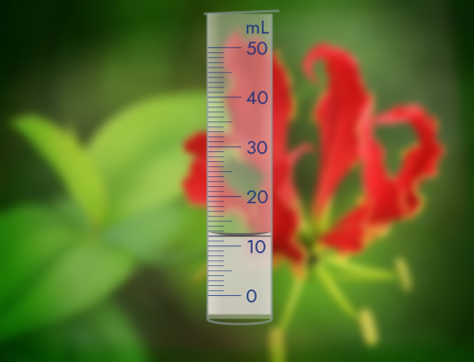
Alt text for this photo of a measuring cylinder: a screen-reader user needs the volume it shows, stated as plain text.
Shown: 12 mL
